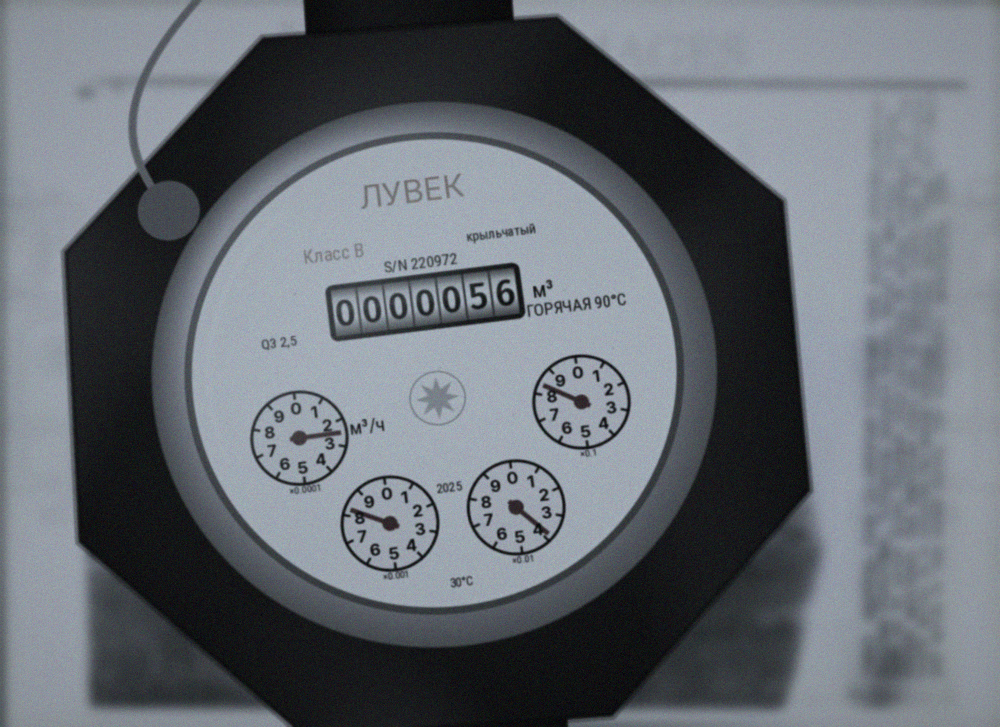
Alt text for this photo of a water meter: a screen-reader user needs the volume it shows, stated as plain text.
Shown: 56.8382 m³
